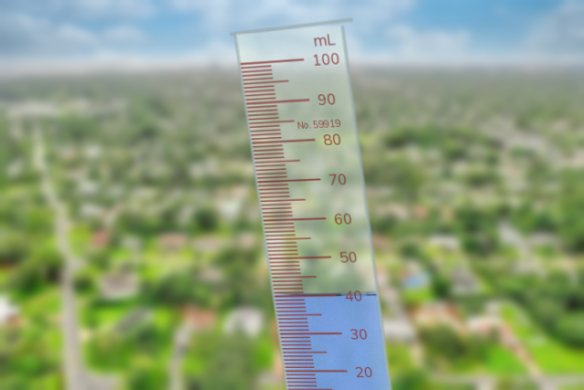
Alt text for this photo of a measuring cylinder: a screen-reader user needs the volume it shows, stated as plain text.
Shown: 40 mL
